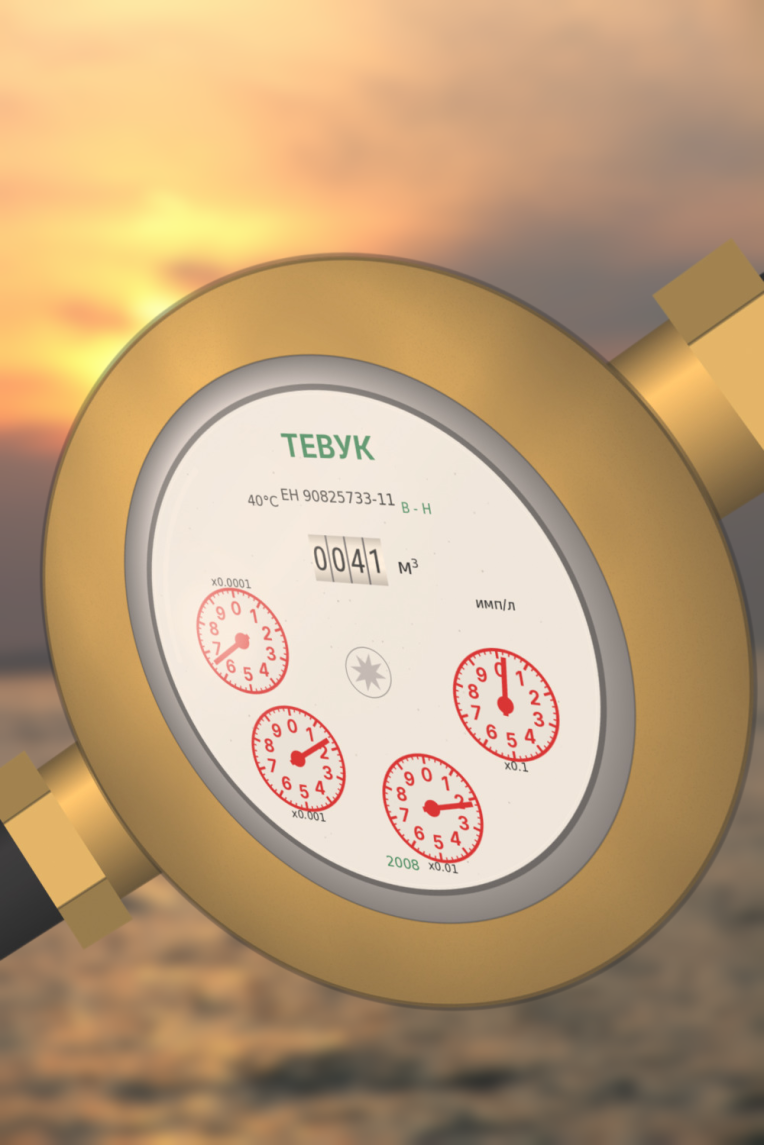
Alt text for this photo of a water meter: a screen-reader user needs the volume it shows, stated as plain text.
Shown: 41.0216 m³
